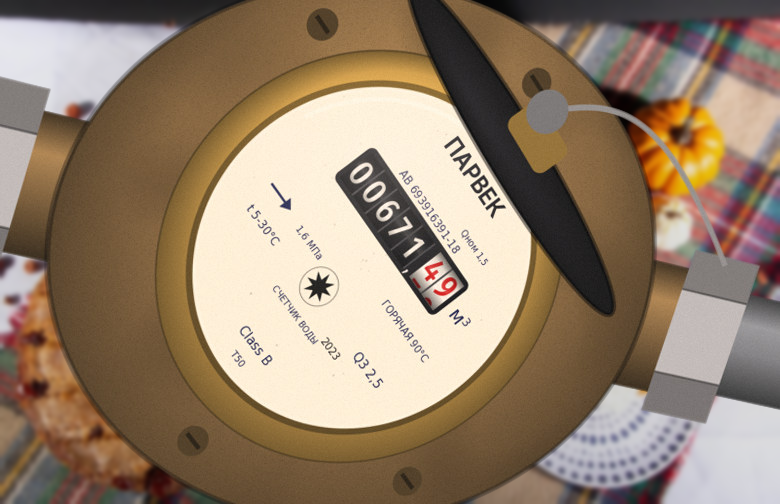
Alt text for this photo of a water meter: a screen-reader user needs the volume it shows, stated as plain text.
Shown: 671.49 m³
